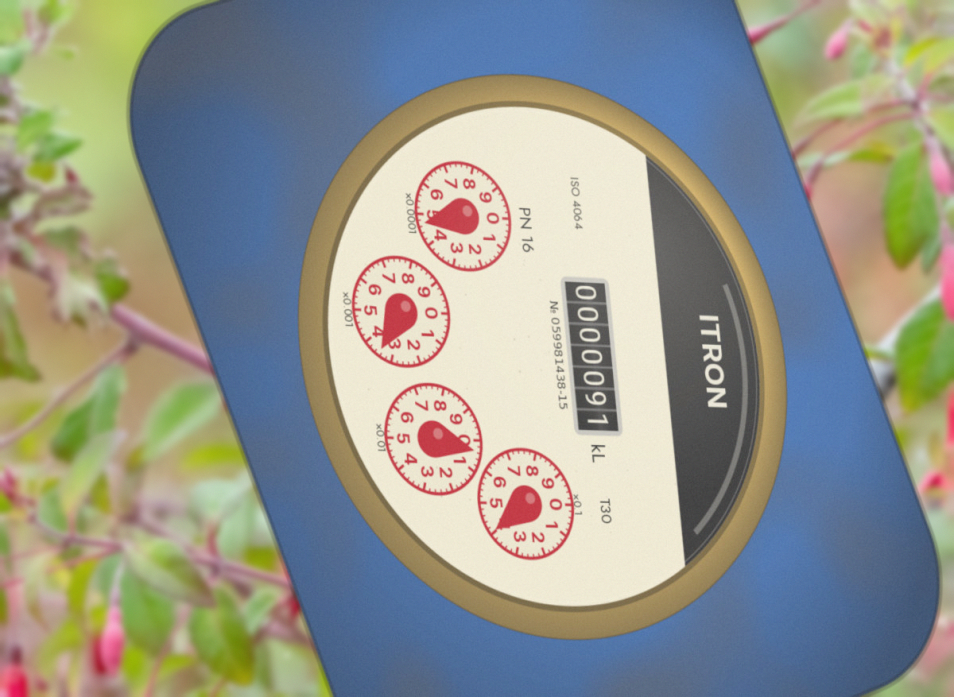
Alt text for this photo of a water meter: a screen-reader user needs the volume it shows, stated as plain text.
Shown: 91.4034 kL
